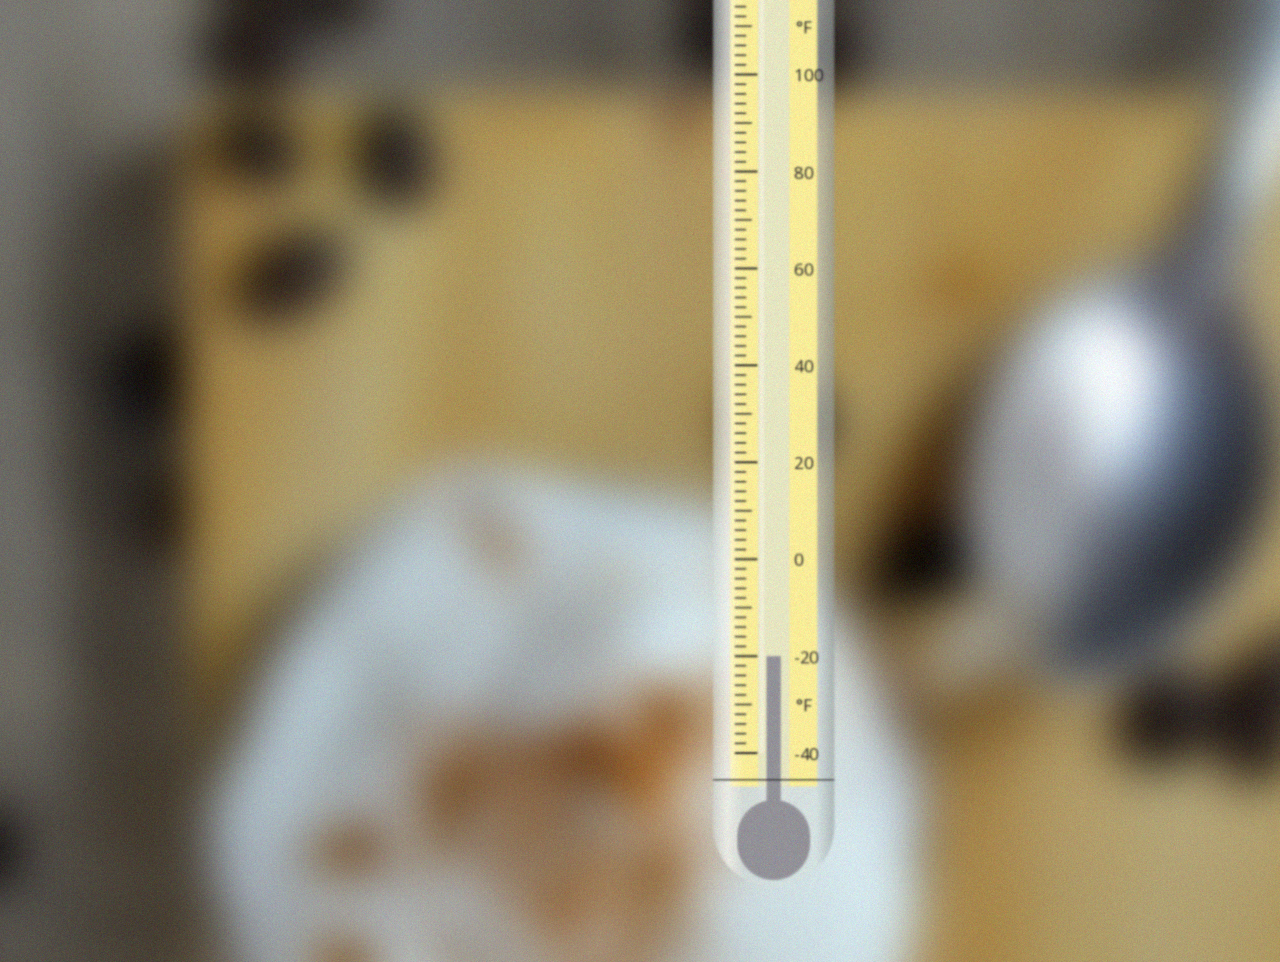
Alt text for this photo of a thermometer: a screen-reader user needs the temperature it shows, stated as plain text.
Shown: -20 °F
